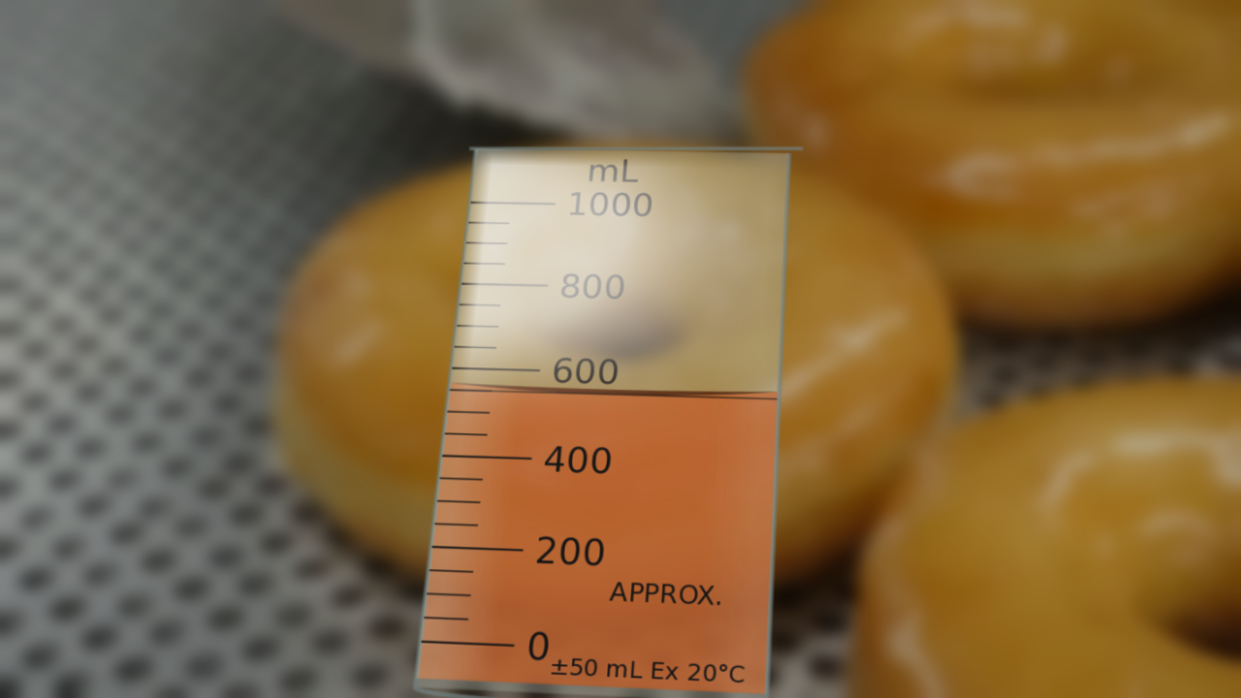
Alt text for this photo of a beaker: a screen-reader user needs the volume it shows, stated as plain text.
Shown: 550 mL
